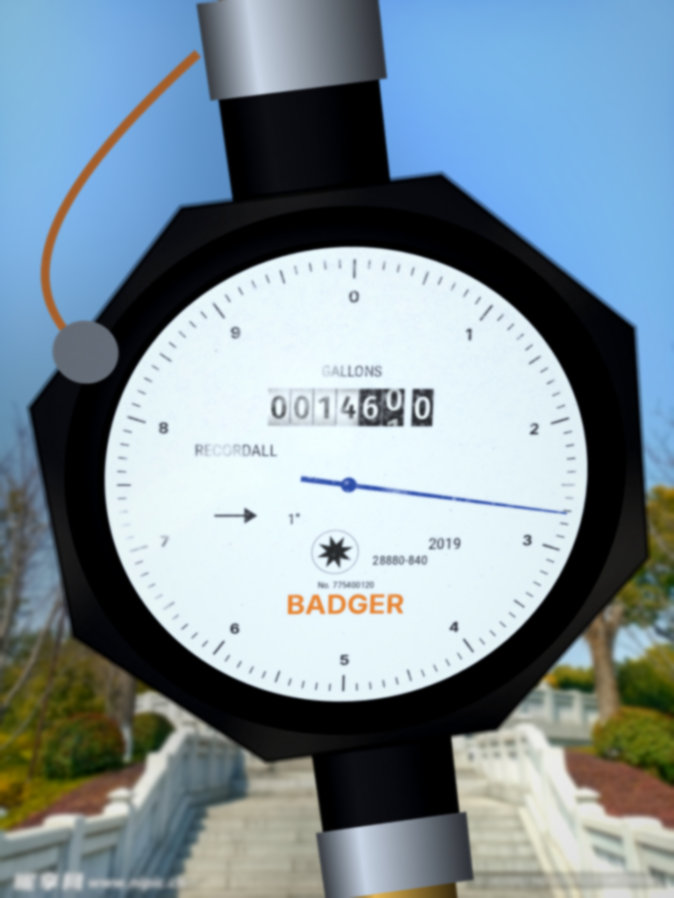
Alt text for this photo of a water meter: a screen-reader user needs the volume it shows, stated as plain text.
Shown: 14602.7 gal
